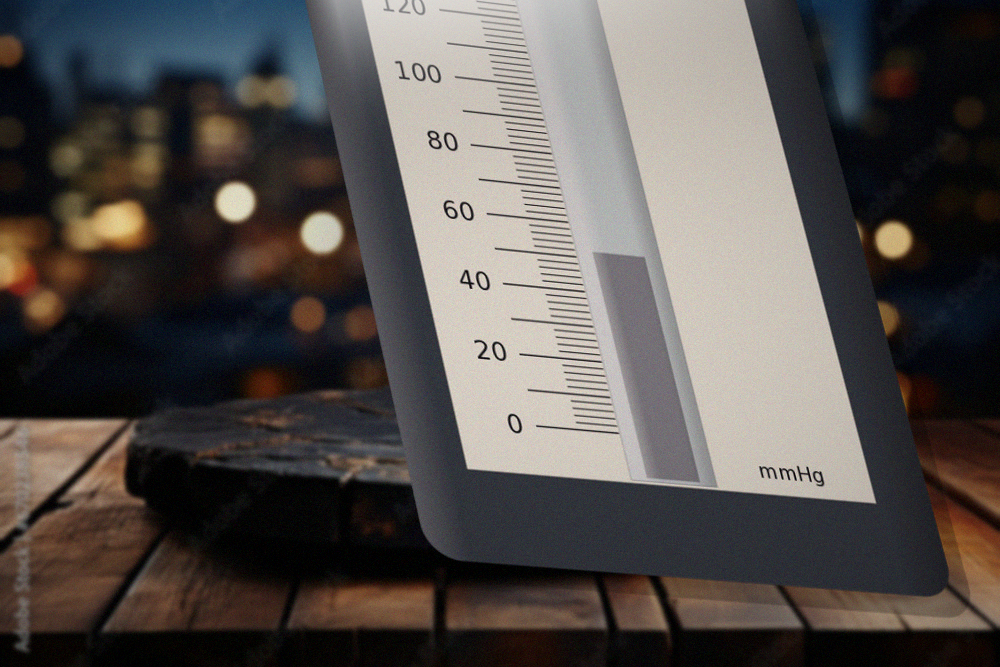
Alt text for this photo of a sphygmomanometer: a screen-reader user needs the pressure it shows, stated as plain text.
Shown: 52 mmHg
